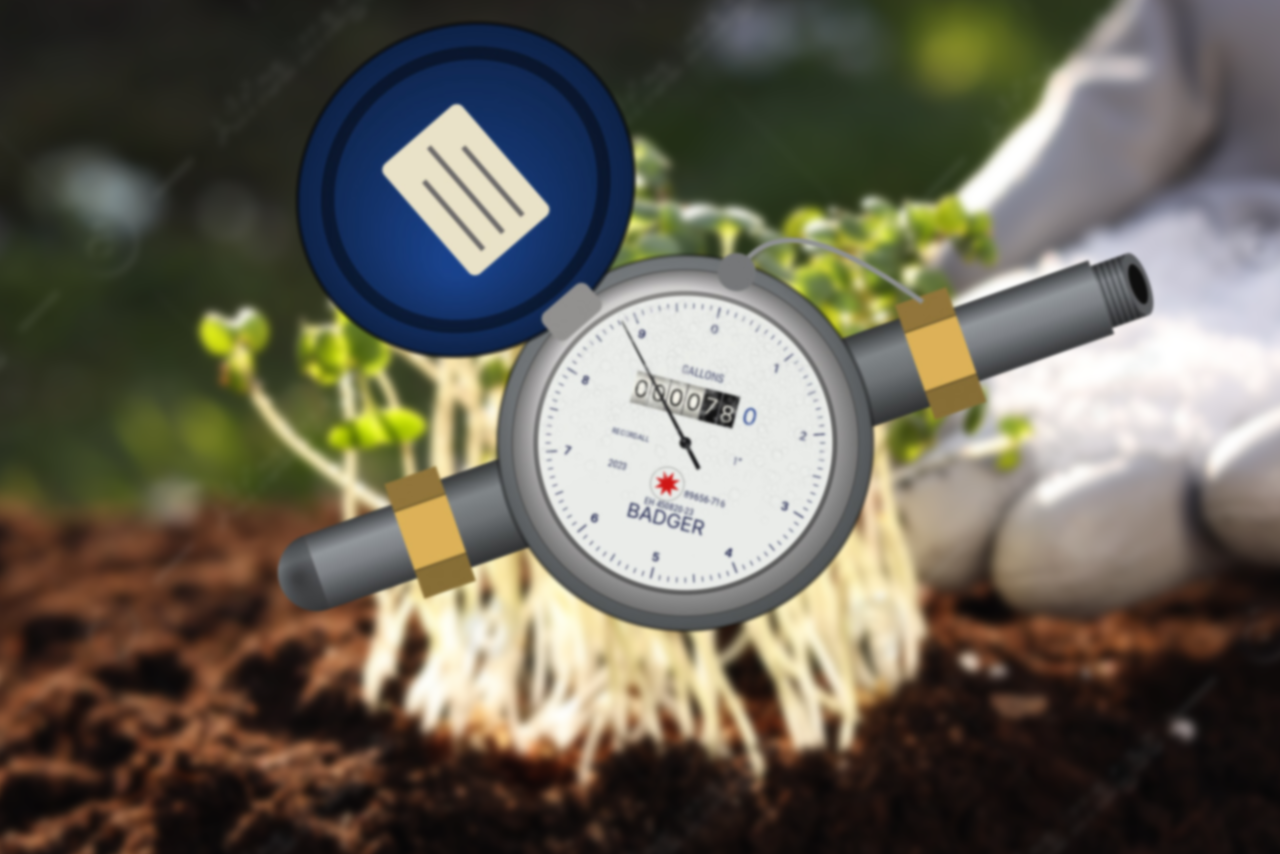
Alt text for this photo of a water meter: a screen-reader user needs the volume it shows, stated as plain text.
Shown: 778.8 gal
